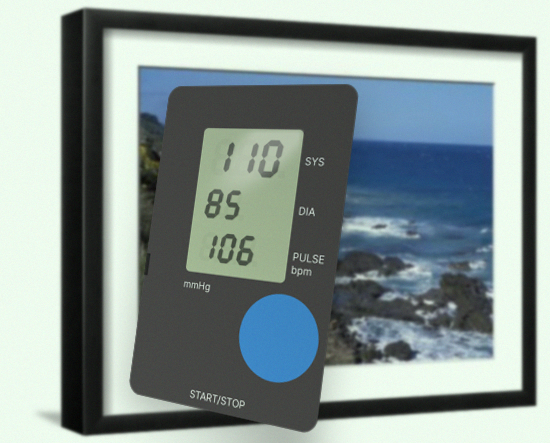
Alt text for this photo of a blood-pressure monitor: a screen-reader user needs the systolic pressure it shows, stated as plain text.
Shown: 110 mmHg
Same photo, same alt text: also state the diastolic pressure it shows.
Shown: 85 mmHg
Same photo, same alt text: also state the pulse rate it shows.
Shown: 106 bpm
